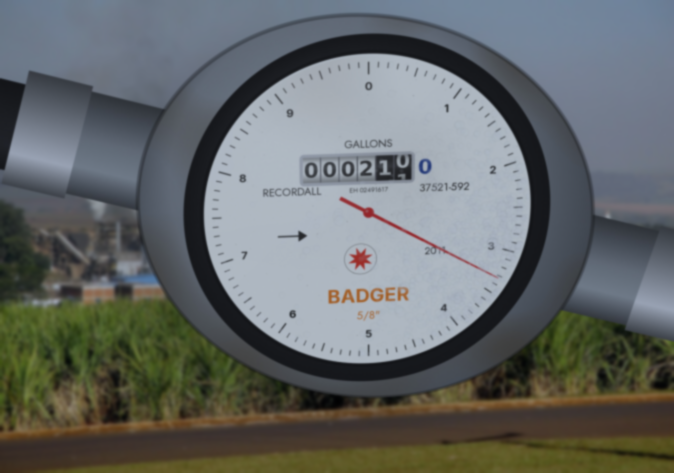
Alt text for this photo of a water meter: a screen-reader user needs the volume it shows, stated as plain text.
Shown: 2103.3 gal
